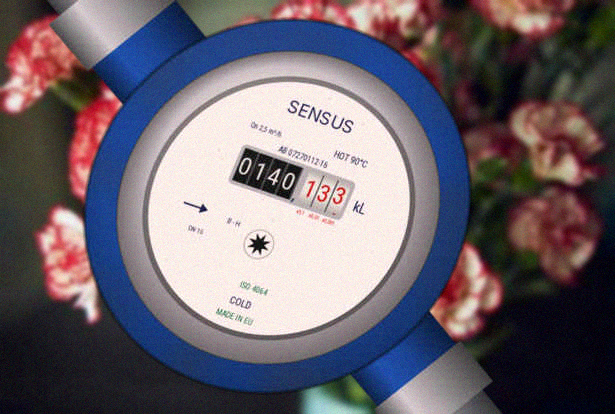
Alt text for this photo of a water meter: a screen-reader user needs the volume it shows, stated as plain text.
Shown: 140.133 kL
